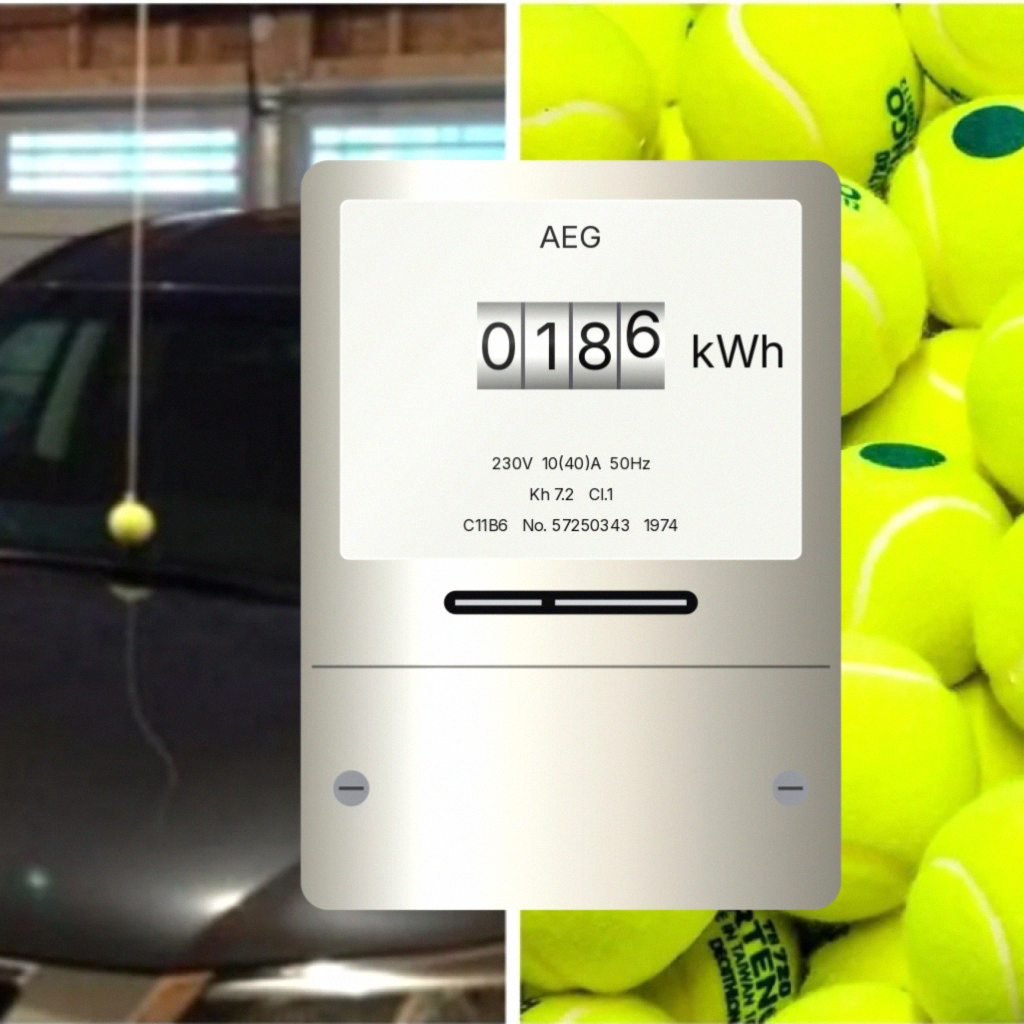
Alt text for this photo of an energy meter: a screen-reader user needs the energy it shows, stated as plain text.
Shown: 186 kWh
